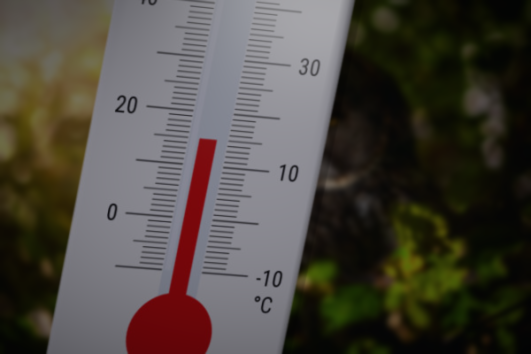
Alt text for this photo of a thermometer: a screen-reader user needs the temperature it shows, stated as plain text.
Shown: 15 °C
